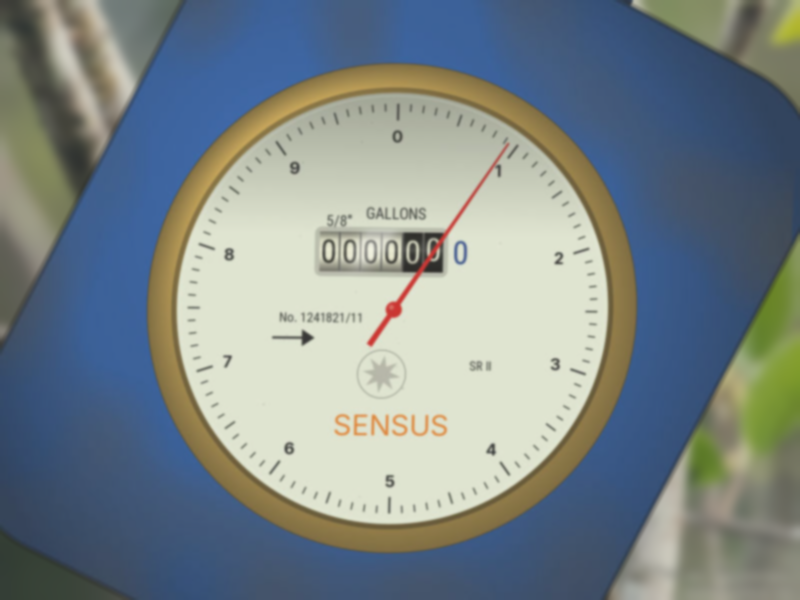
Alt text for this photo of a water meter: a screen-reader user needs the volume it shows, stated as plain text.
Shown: 0.9 gal
